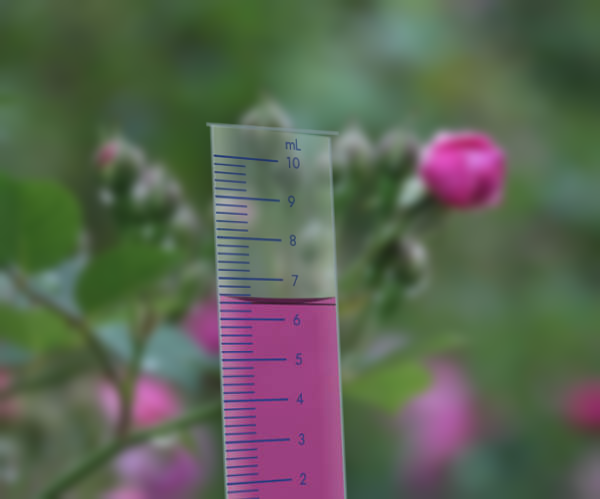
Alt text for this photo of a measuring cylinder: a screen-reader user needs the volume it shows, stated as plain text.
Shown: 6.4 mL
